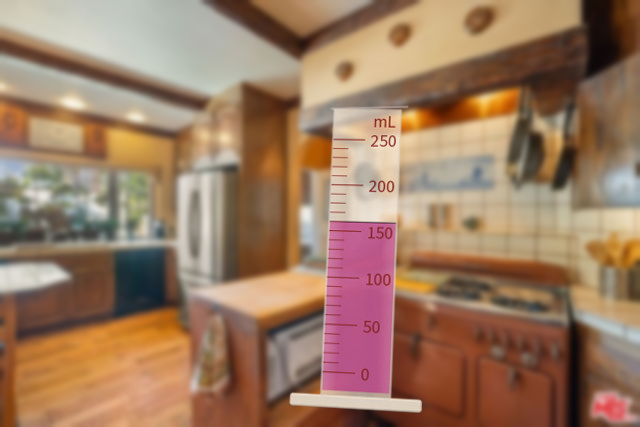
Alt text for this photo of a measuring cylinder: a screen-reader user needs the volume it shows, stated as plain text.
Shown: 160 mL
